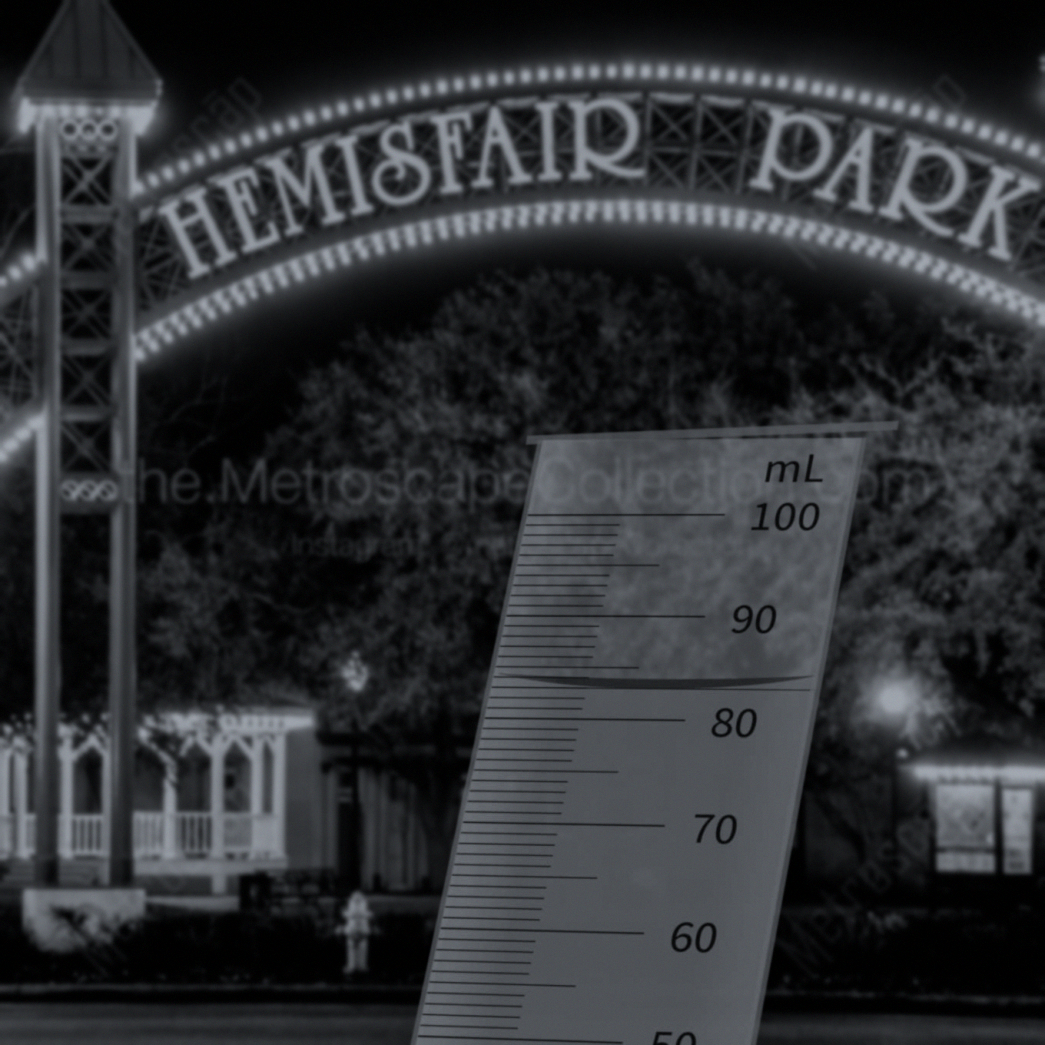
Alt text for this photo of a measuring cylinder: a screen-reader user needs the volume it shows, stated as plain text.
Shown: 83 mL
